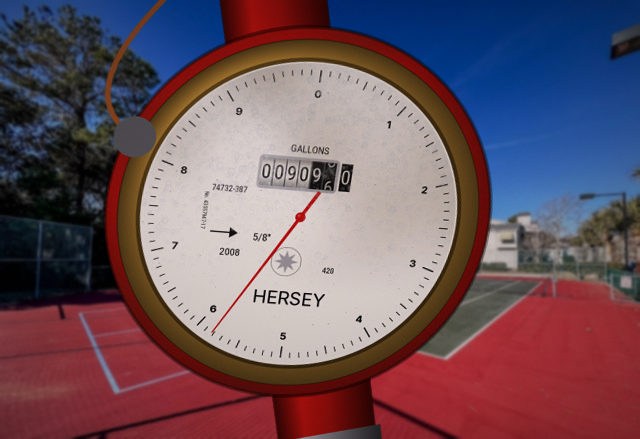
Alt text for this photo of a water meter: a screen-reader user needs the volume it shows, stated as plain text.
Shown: 90955.8 gal
